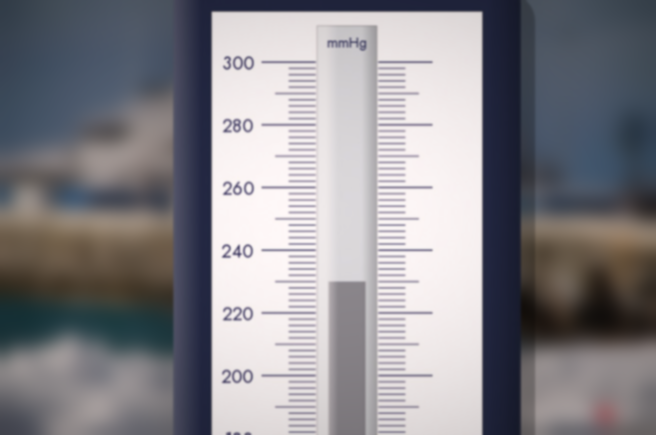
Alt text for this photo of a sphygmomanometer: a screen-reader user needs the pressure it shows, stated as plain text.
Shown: 230 mmHg
